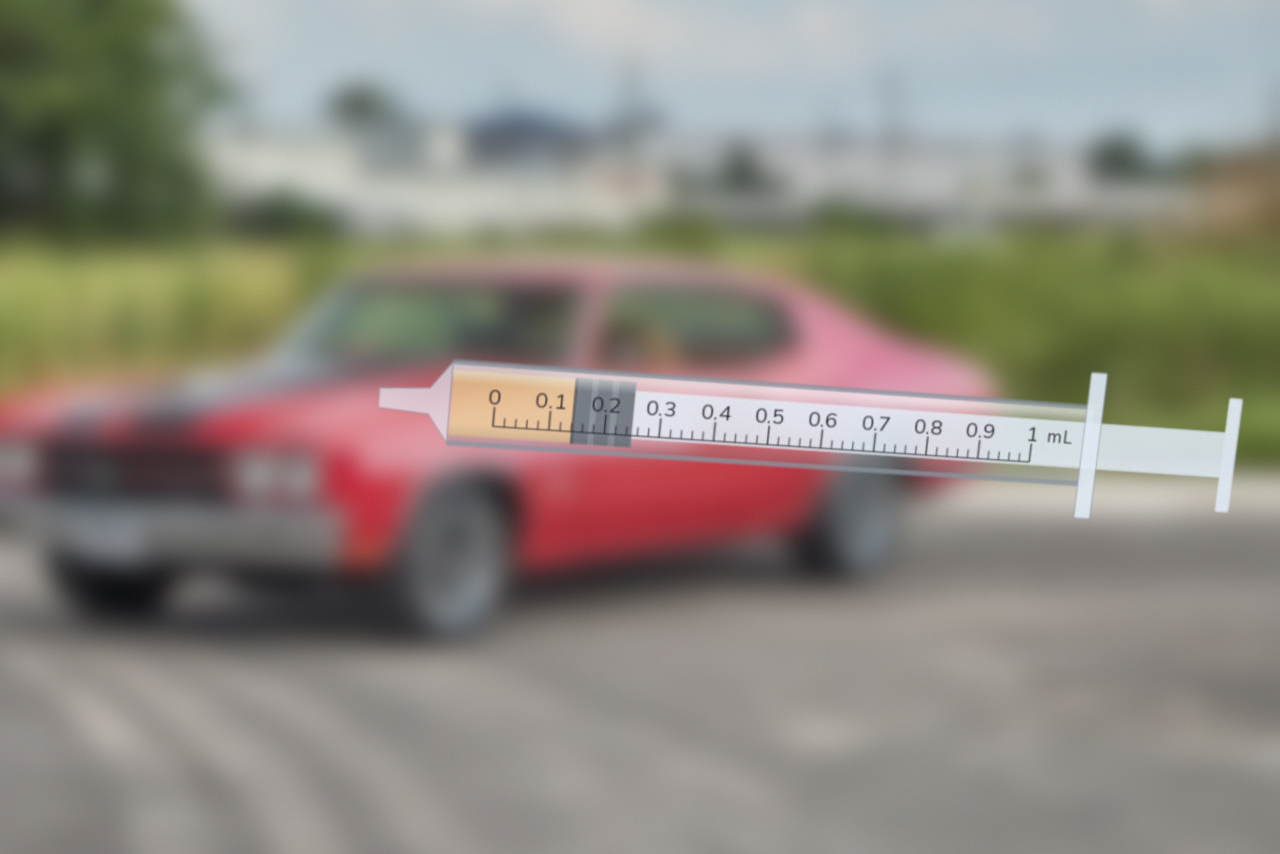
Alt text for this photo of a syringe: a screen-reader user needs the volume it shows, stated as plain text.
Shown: 0.14 mL
